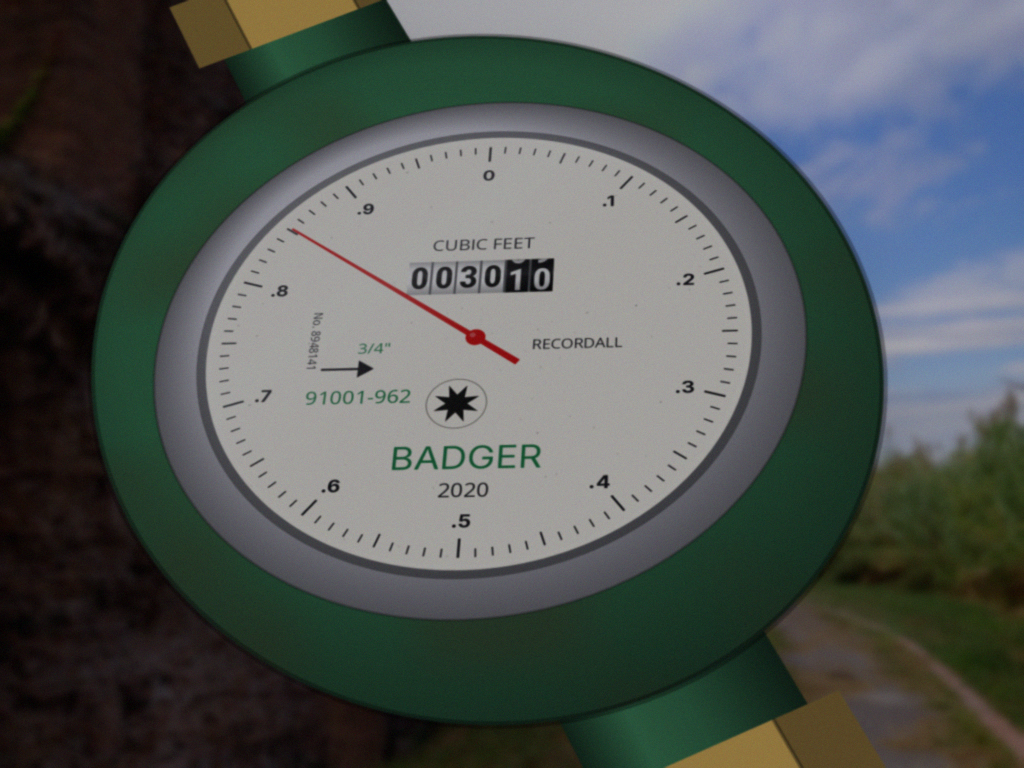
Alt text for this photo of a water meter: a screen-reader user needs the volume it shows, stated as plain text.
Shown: 3009.85 ft³
